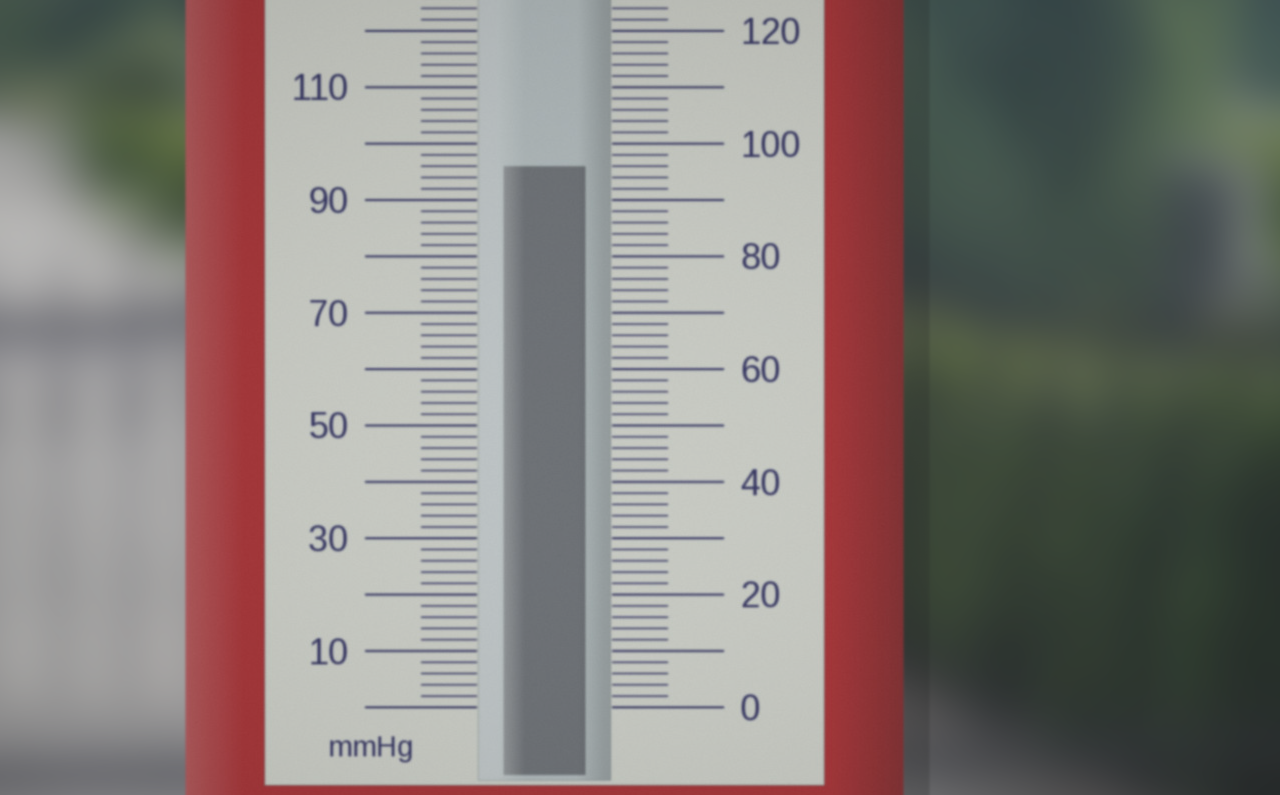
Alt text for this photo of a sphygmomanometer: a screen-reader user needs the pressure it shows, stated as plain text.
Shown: 96 mmHg
